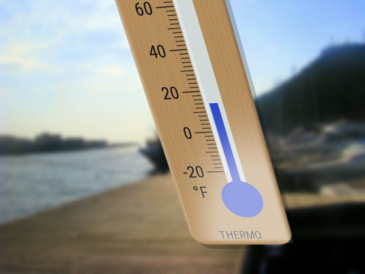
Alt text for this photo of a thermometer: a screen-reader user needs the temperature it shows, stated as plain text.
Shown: 14 °F
